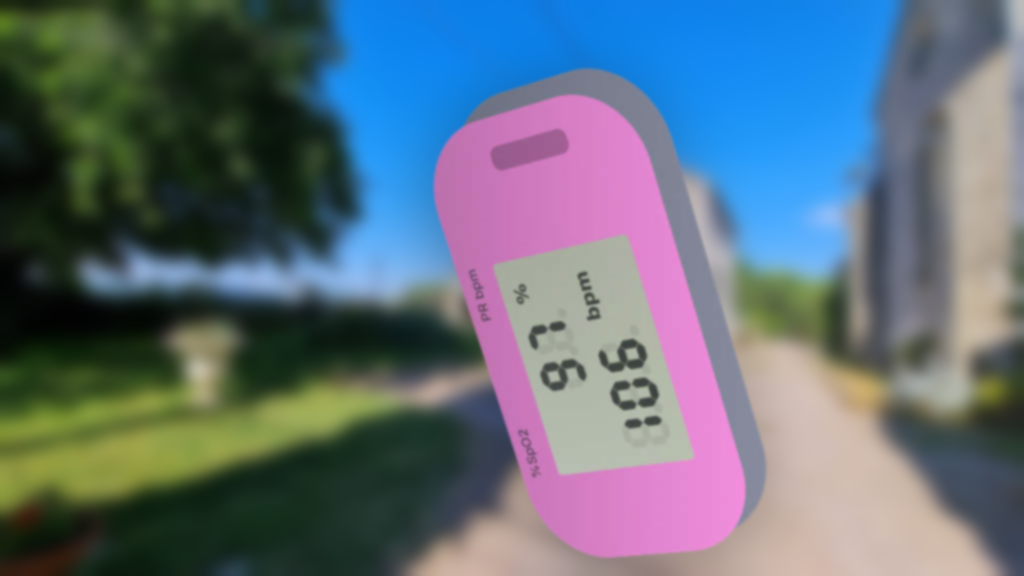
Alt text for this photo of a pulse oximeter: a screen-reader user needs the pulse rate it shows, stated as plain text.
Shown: 106 bpm
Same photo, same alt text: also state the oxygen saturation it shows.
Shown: 97 %
